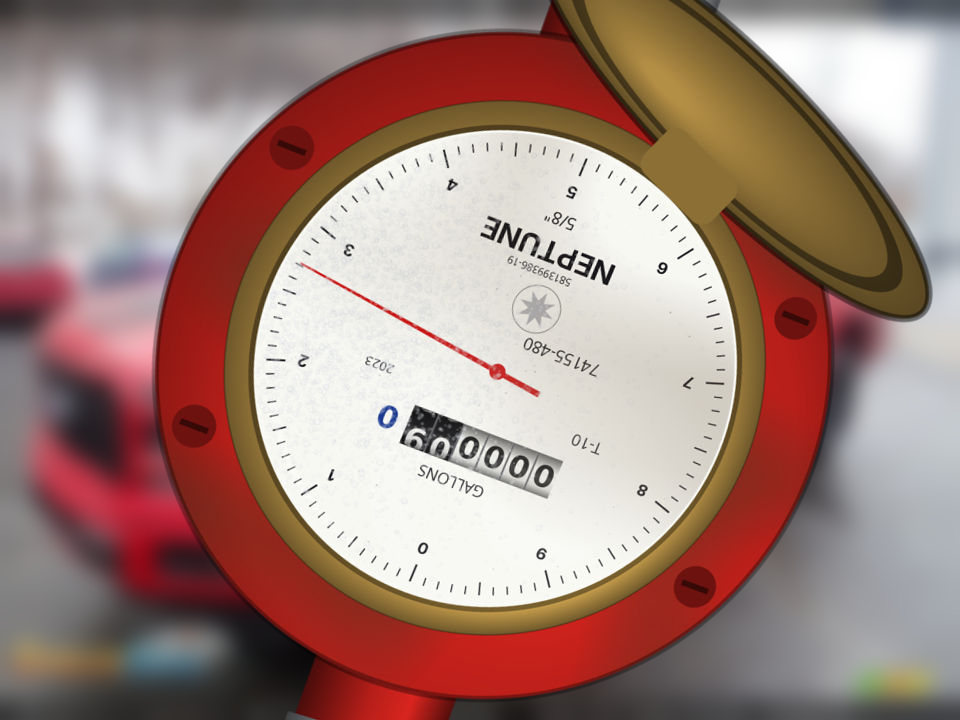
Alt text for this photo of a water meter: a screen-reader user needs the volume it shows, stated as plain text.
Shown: 92.7 gal
